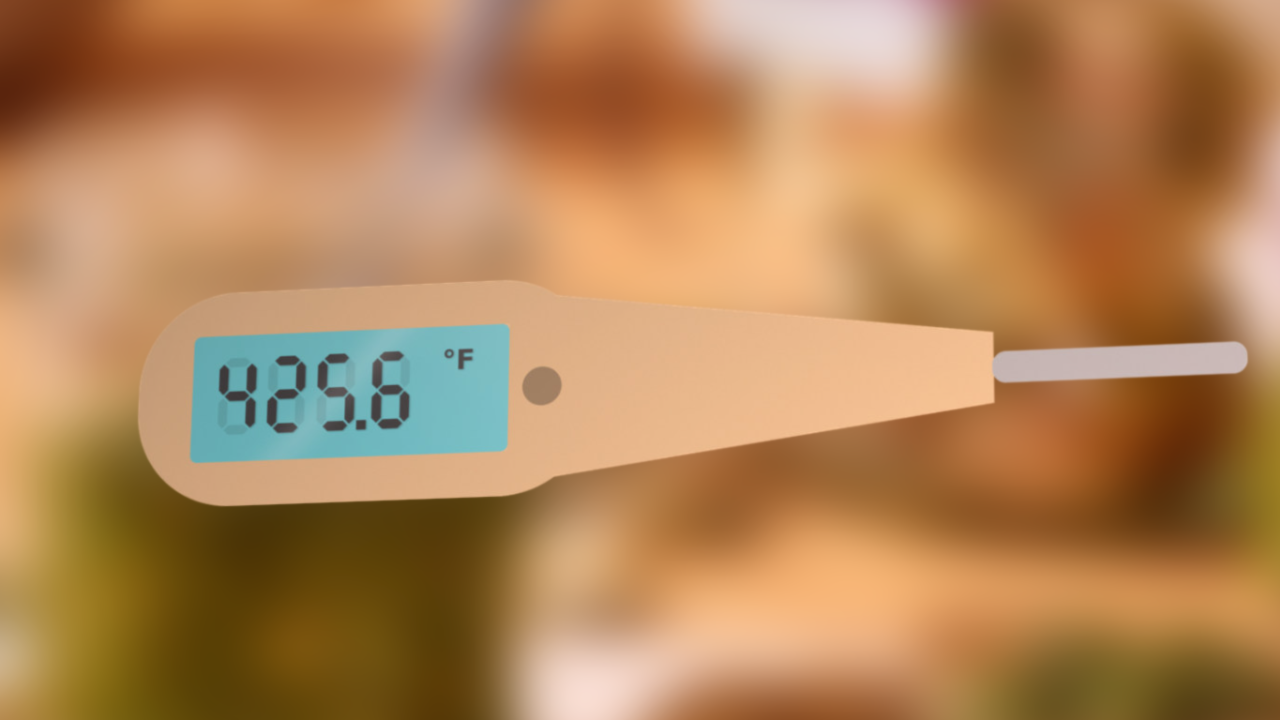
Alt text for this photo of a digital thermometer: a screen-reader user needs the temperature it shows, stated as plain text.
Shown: 425.6 °F
